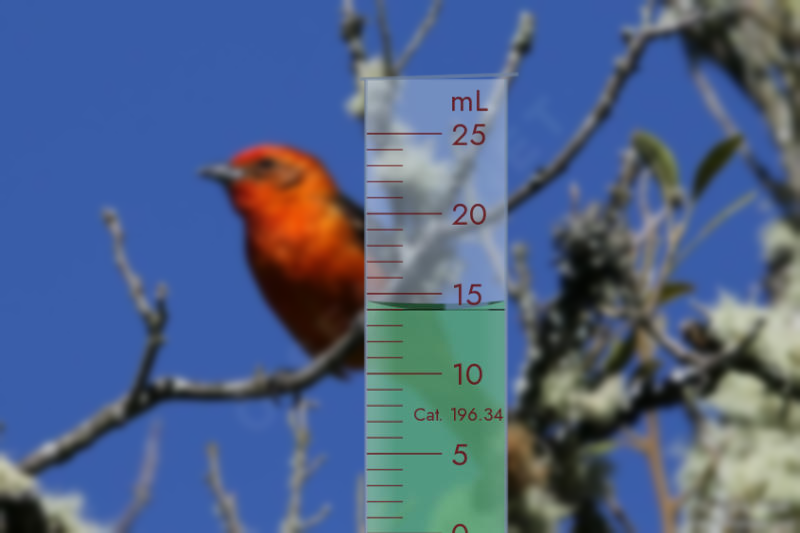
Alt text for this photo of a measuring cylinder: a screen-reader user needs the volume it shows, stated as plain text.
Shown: 14 mL
